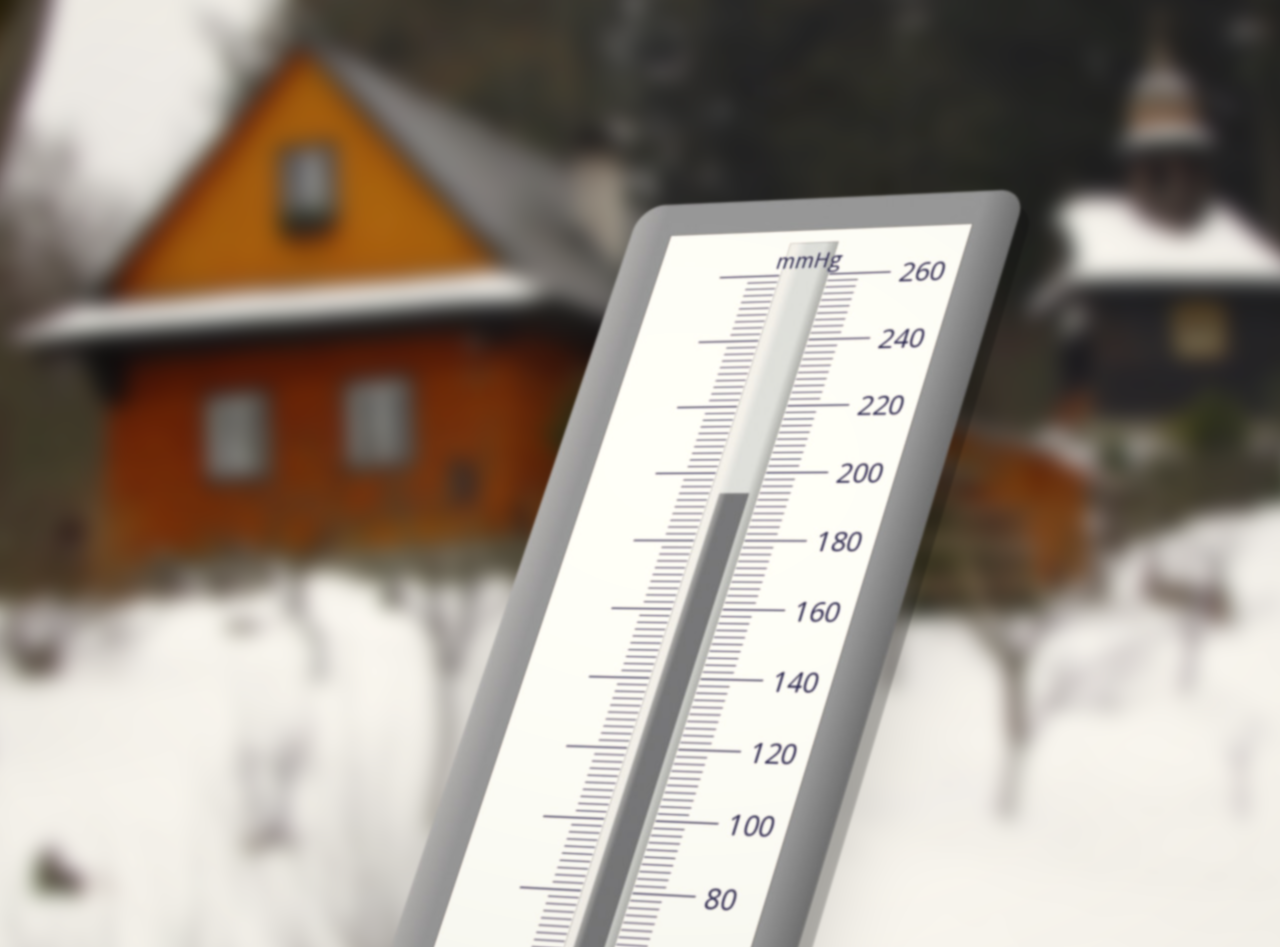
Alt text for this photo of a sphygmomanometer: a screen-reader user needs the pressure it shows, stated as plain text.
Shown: 194 mmHg
